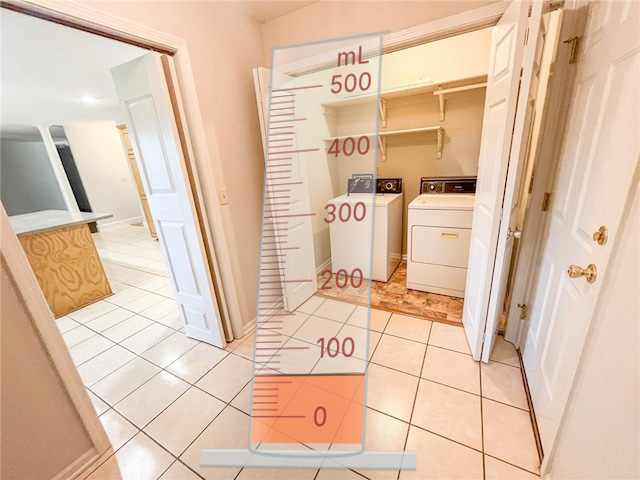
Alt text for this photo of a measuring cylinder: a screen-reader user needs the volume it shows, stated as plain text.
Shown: 60 mL
